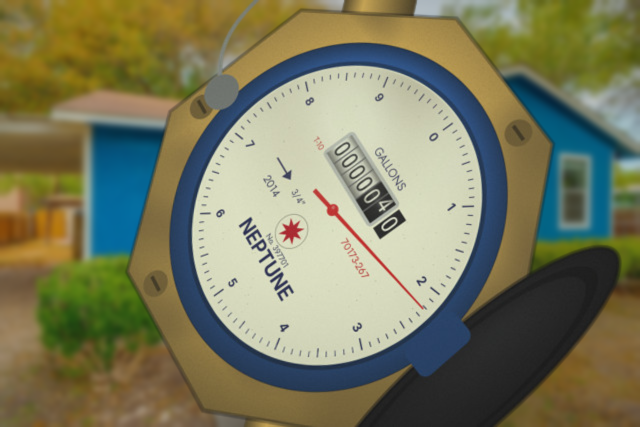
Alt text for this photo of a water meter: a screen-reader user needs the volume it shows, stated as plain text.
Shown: 42.2 gal
